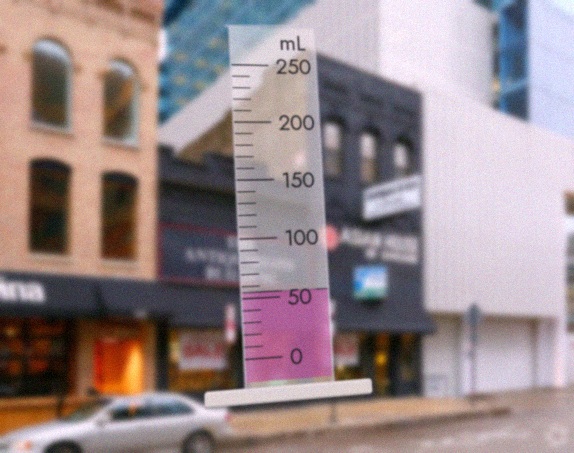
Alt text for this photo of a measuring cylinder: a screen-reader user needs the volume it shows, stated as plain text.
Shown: 55 mL
